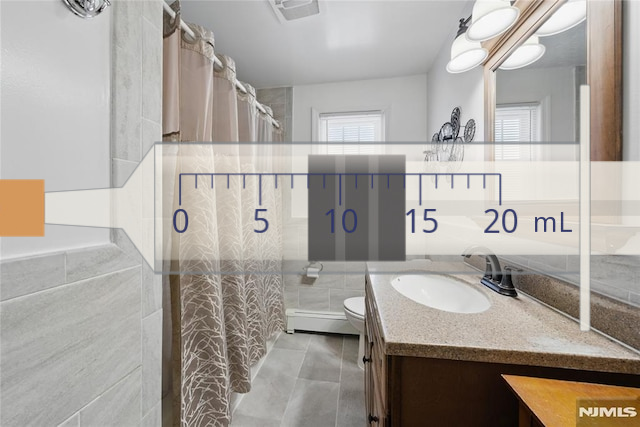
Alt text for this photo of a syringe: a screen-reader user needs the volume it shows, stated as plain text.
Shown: 8 mL
